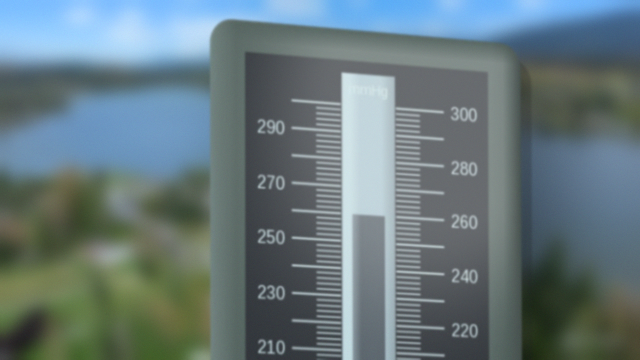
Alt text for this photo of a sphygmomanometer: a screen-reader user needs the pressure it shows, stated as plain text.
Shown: 260 mmHg
